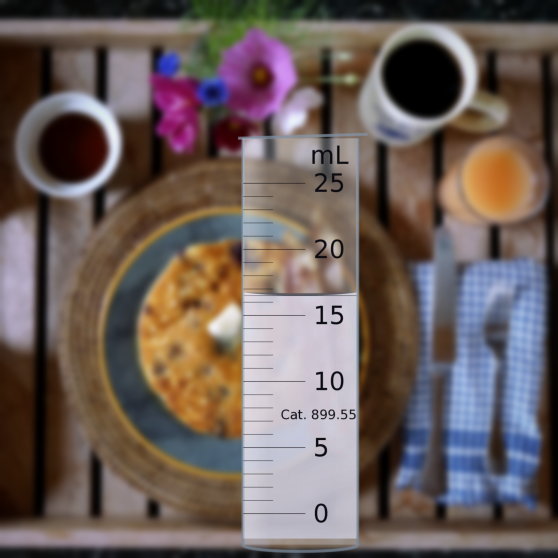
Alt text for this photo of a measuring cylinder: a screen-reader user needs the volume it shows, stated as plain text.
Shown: 16.5 mL
